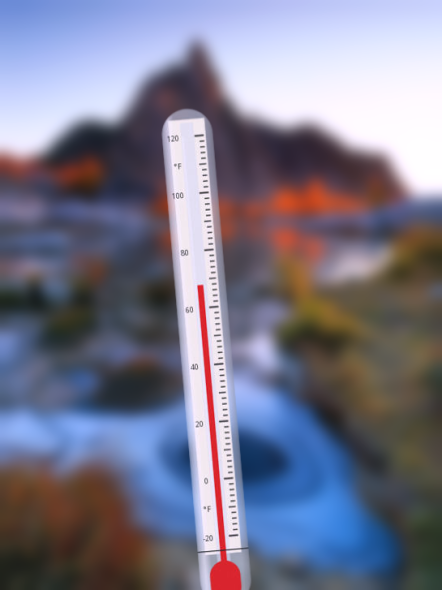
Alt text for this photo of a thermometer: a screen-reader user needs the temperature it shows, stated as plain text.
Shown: 68 °F
